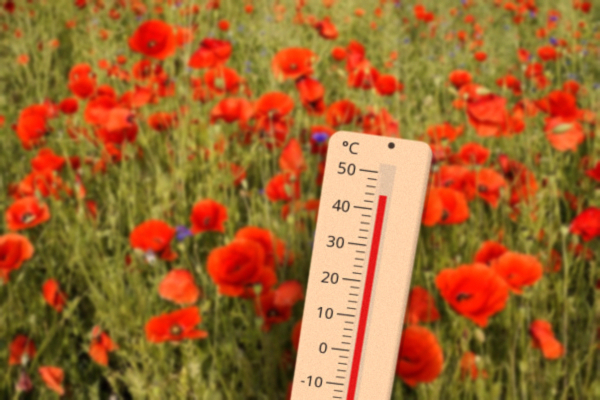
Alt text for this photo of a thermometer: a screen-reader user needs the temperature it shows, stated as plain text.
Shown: 44 °C
